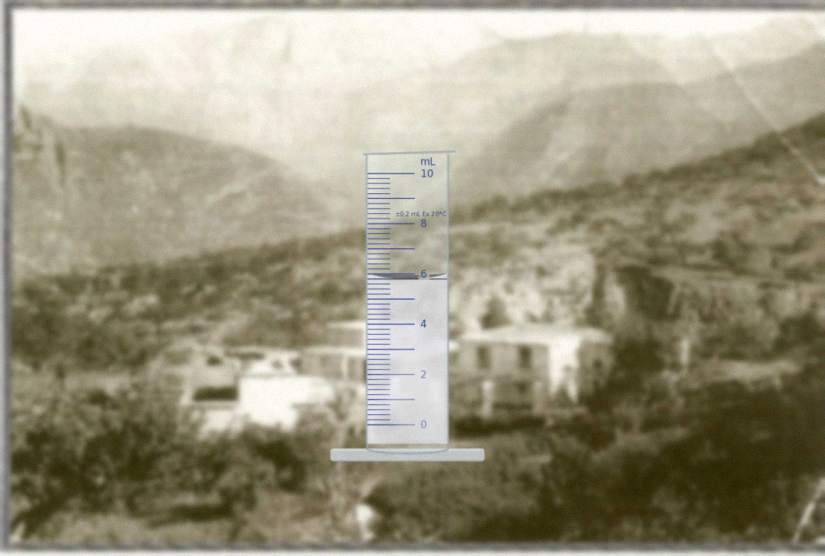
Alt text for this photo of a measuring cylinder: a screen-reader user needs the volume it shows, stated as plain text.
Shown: 5.8 mL
